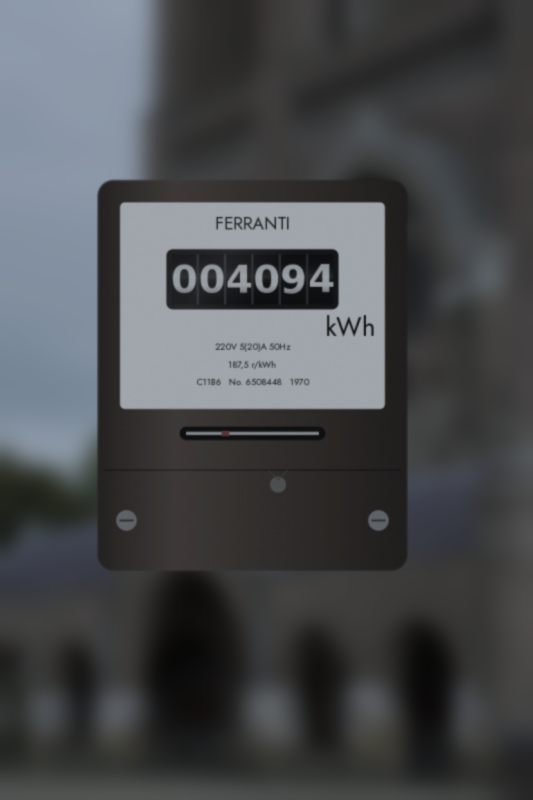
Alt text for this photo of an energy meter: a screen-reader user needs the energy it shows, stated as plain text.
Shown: 4094 kWh
